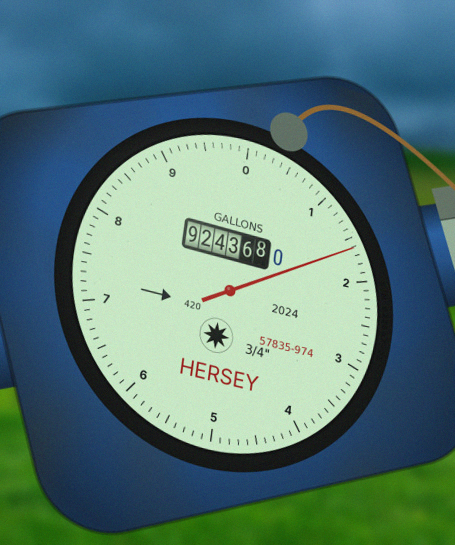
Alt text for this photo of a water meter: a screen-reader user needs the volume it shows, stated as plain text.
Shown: 9243681.6 gal
